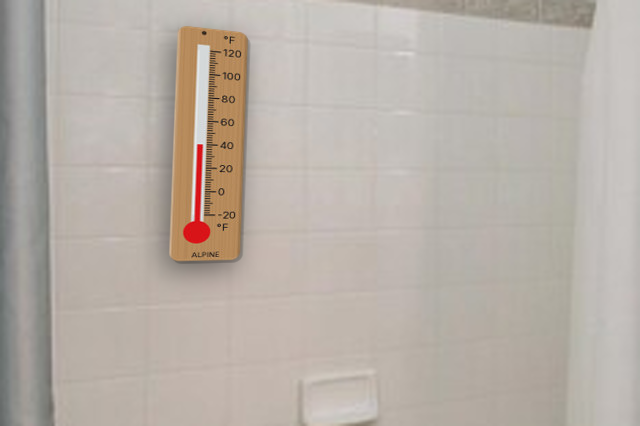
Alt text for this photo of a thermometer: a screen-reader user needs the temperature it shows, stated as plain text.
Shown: 40 °F
